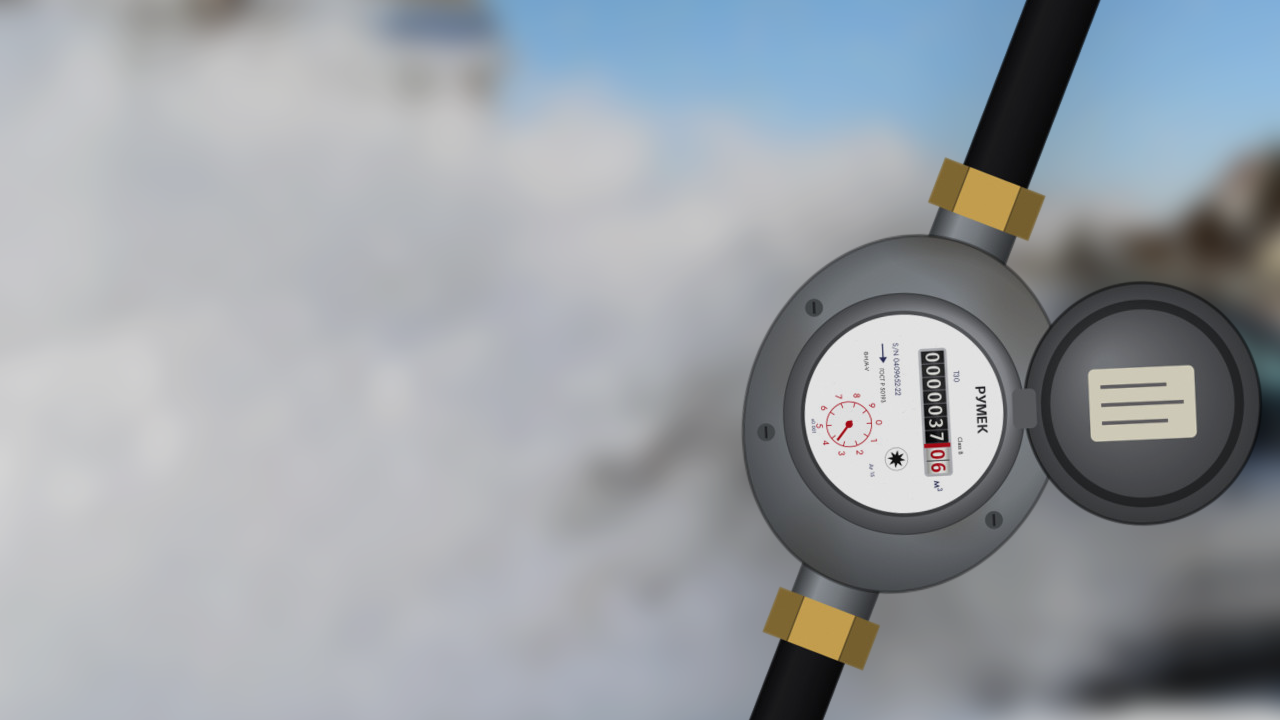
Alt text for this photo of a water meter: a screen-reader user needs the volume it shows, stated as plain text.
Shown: 37.063 m³
